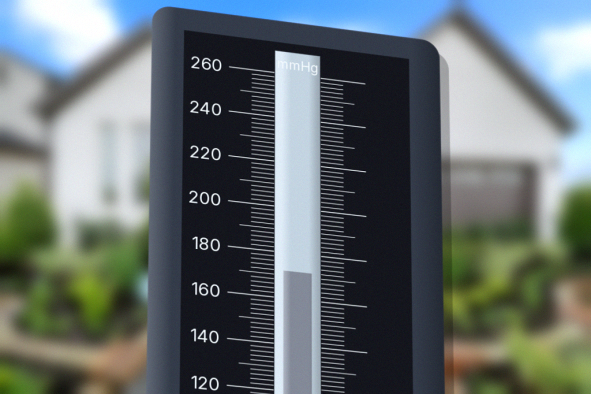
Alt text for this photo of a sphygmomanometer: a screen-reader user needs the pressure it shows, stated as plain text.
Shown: 172 mmHg
